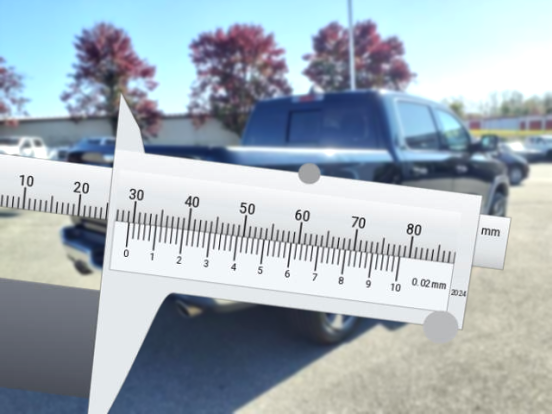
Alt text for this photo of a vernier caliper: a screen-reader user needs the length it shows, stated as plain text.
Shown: 29.2 mm
